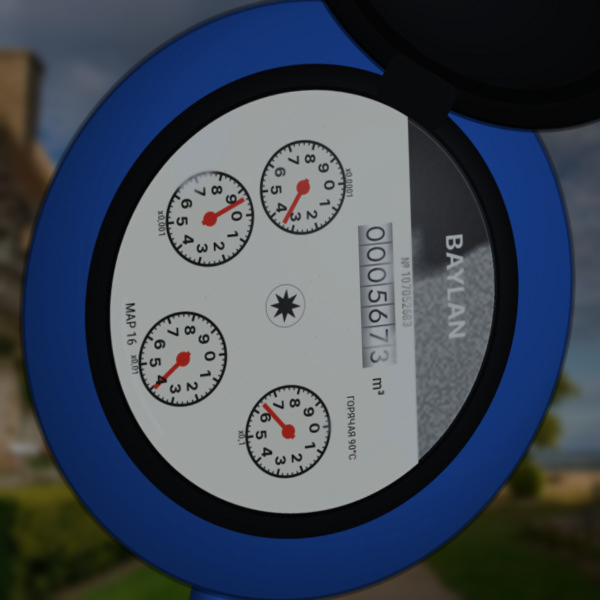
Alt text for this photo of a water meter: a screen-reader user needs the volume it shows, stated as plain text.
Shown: 5673.6393 m³
